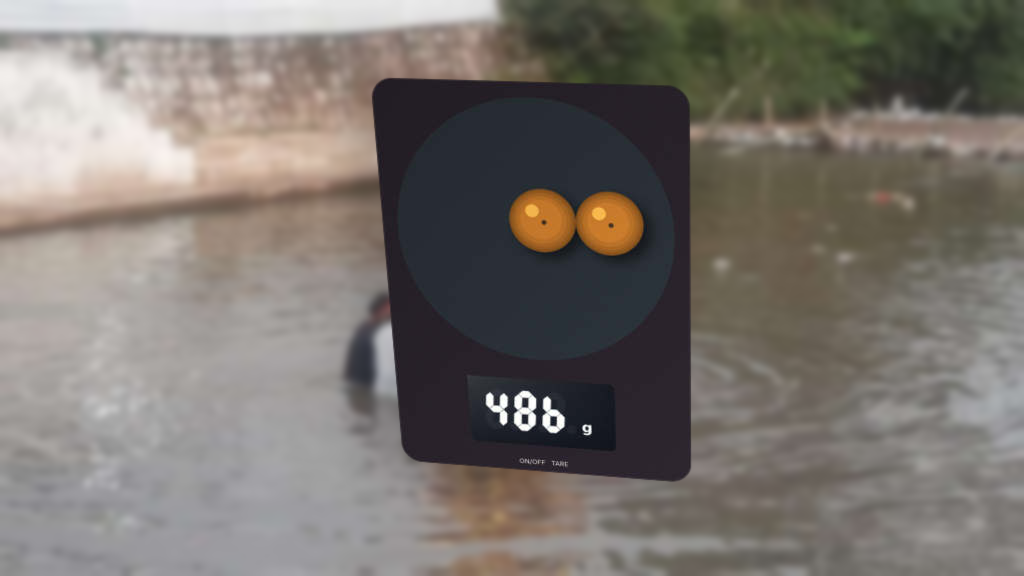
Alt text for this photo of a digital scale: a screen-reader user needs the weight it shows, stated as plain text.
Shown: 486 g
